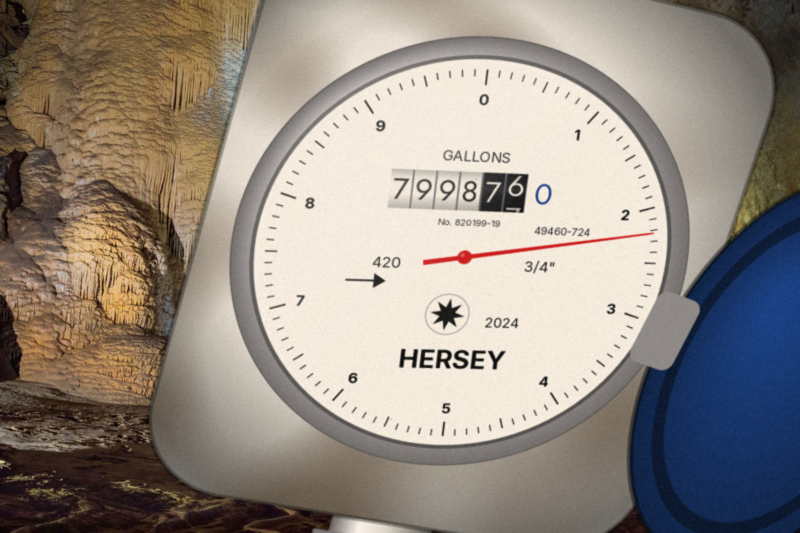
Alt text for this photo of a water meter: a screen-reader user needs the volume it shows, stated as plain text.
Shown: 7998762.2 gal
